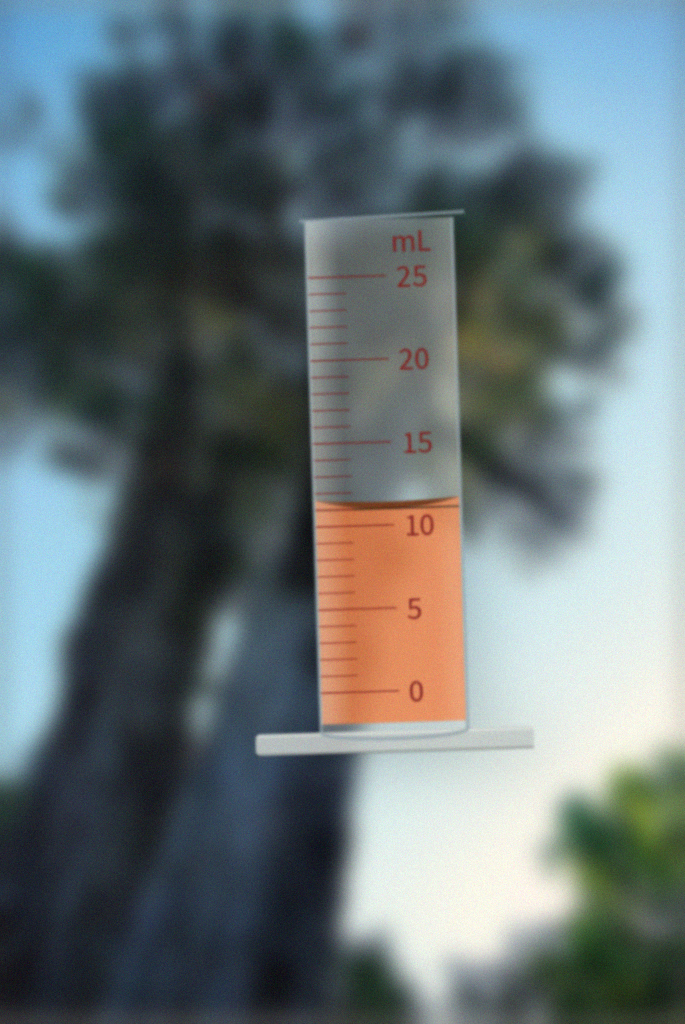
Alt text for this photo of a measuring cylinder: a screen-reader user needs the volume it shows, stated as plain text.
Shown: 11 mL
